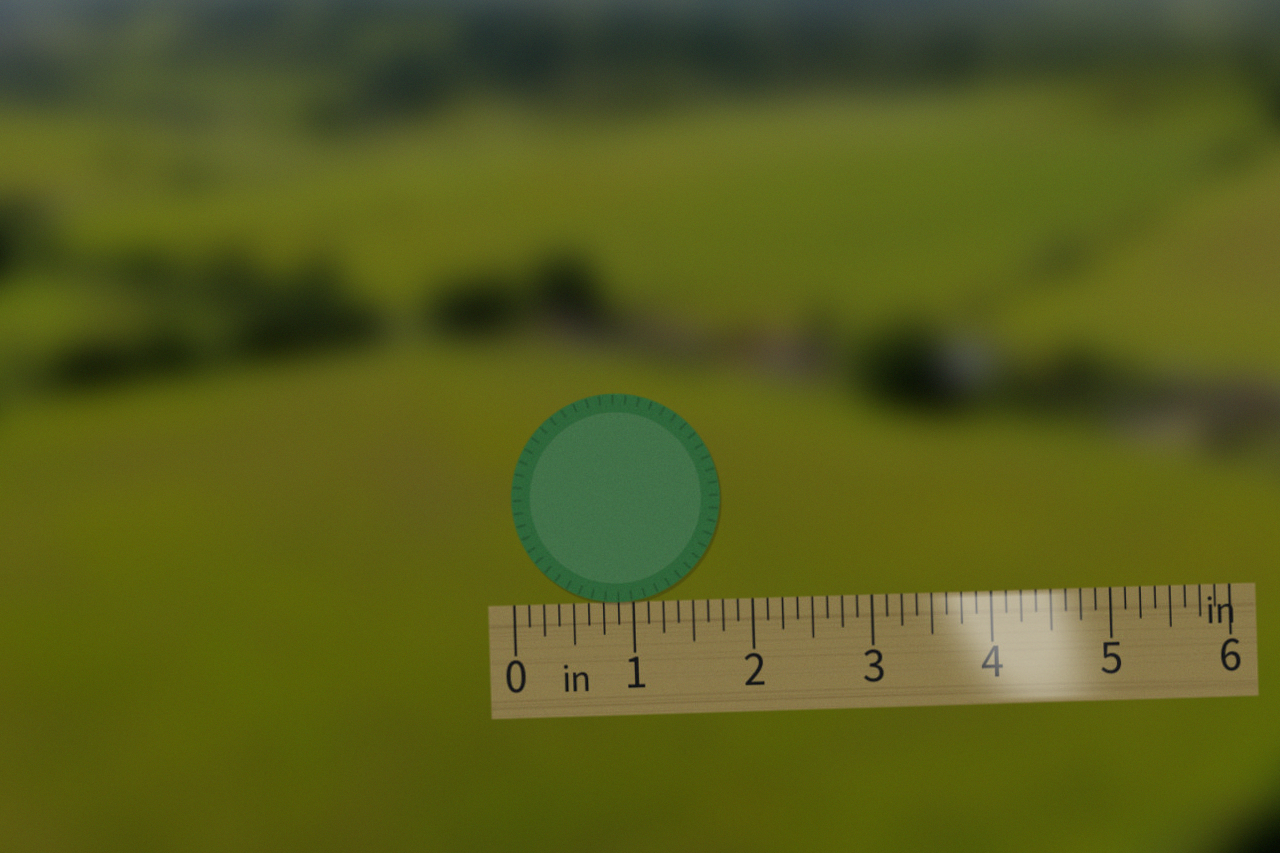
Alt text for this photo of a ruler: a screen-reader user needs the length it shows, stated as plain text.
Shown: 1.75 in
